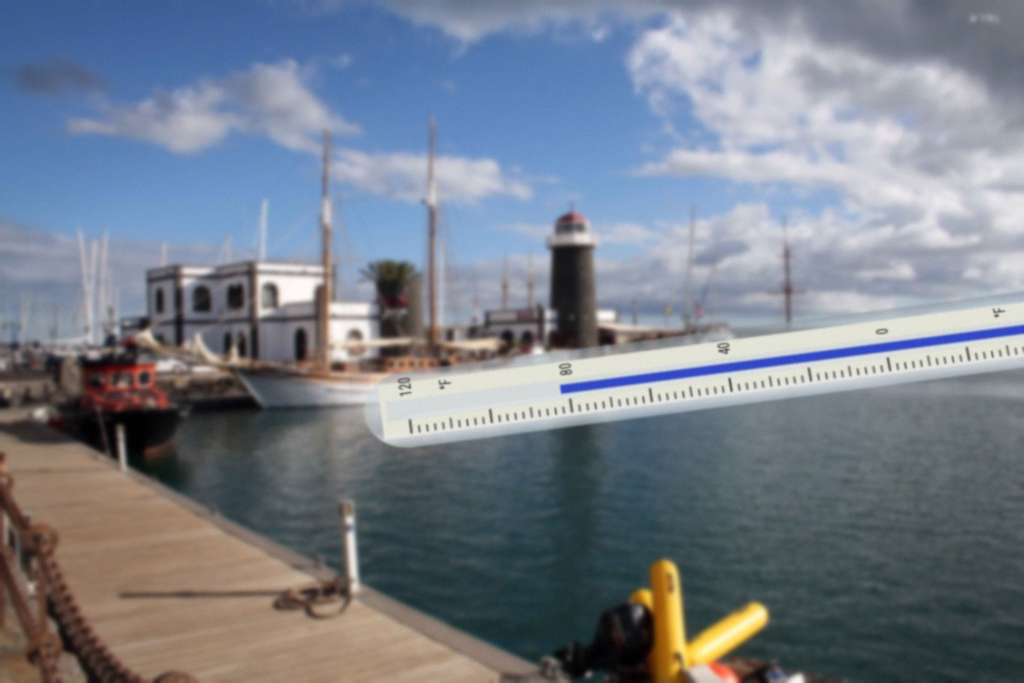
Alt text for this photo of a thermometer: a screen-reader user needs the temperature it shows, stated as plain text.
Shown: 82 °F
